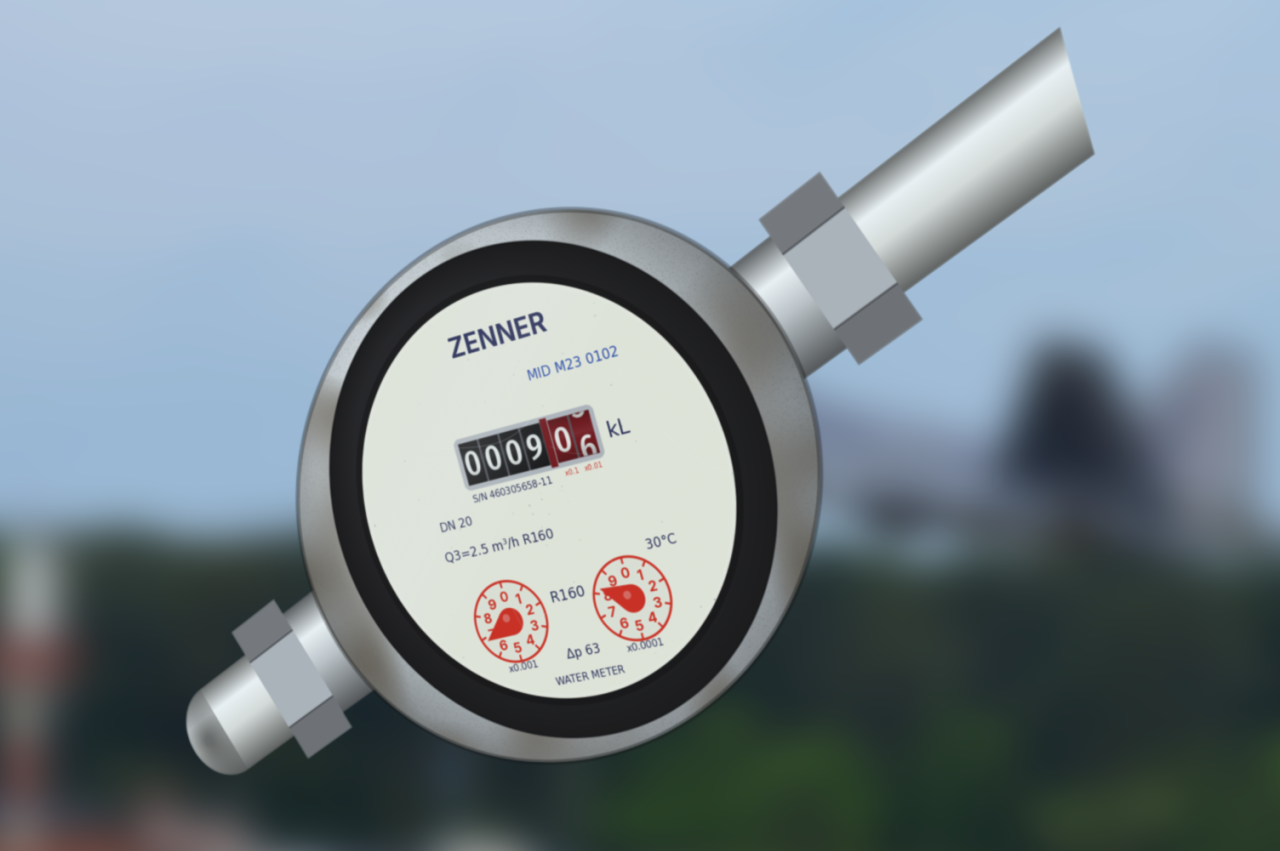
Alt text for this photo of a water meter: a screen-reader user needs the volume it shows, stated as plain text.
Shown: 9.0568 kL
